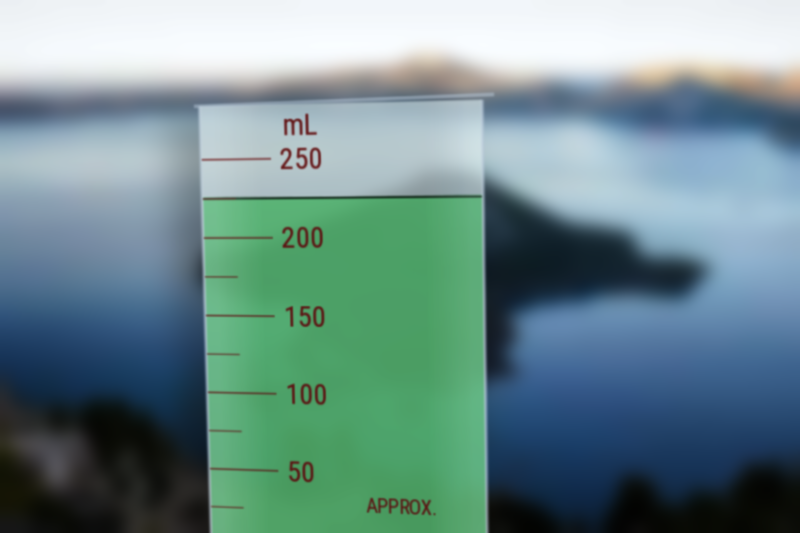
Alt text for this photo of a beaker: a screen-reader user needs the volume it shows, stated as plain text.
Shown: 225 mL
